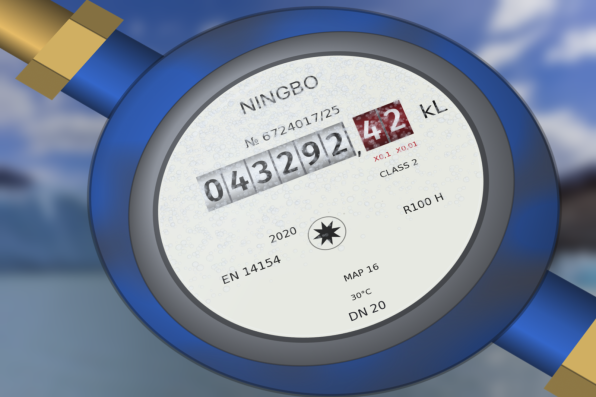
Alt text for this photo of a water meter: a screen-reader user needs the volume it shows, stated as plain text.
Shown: 43292.42 kL
